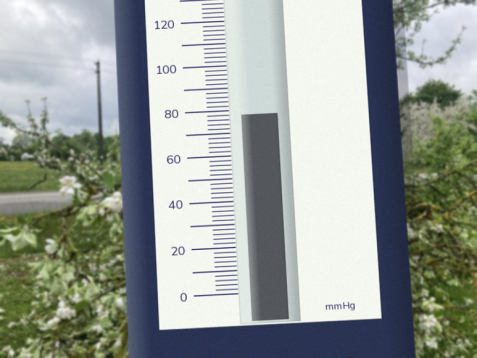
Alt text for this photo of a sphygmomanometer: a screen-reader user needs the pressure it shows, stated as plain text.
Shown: 78 mmHg
